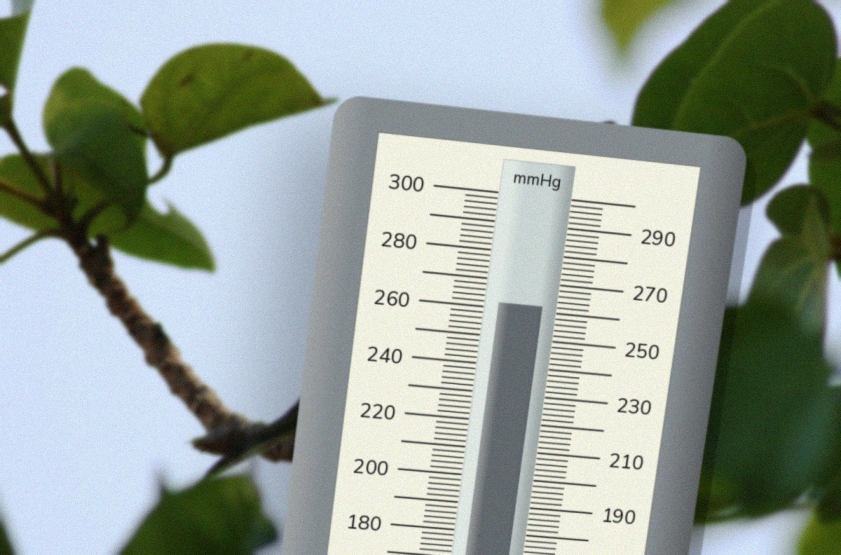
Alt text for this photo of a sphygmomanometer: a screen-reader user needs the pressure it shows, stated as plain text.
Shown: 262 mmHg
